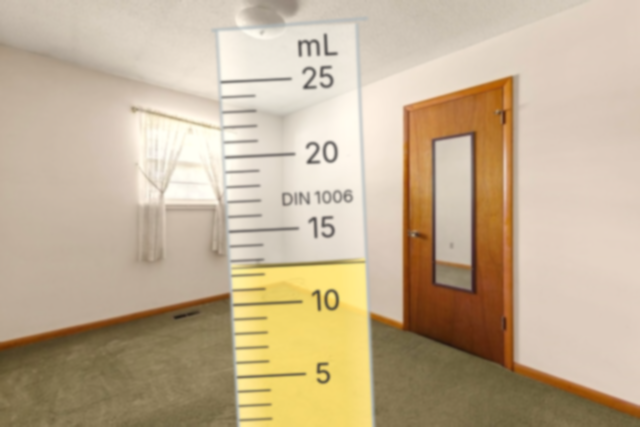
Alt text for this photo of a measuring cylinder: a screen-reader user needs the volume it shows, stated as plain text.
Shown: 12.5 mL
